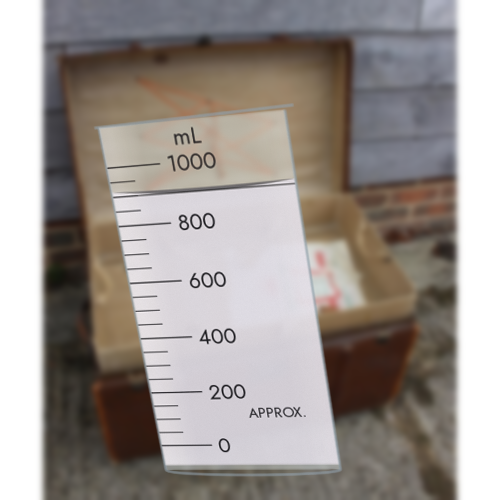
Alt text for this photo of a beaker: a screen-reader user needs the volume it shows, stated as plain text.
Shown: 900 mL
